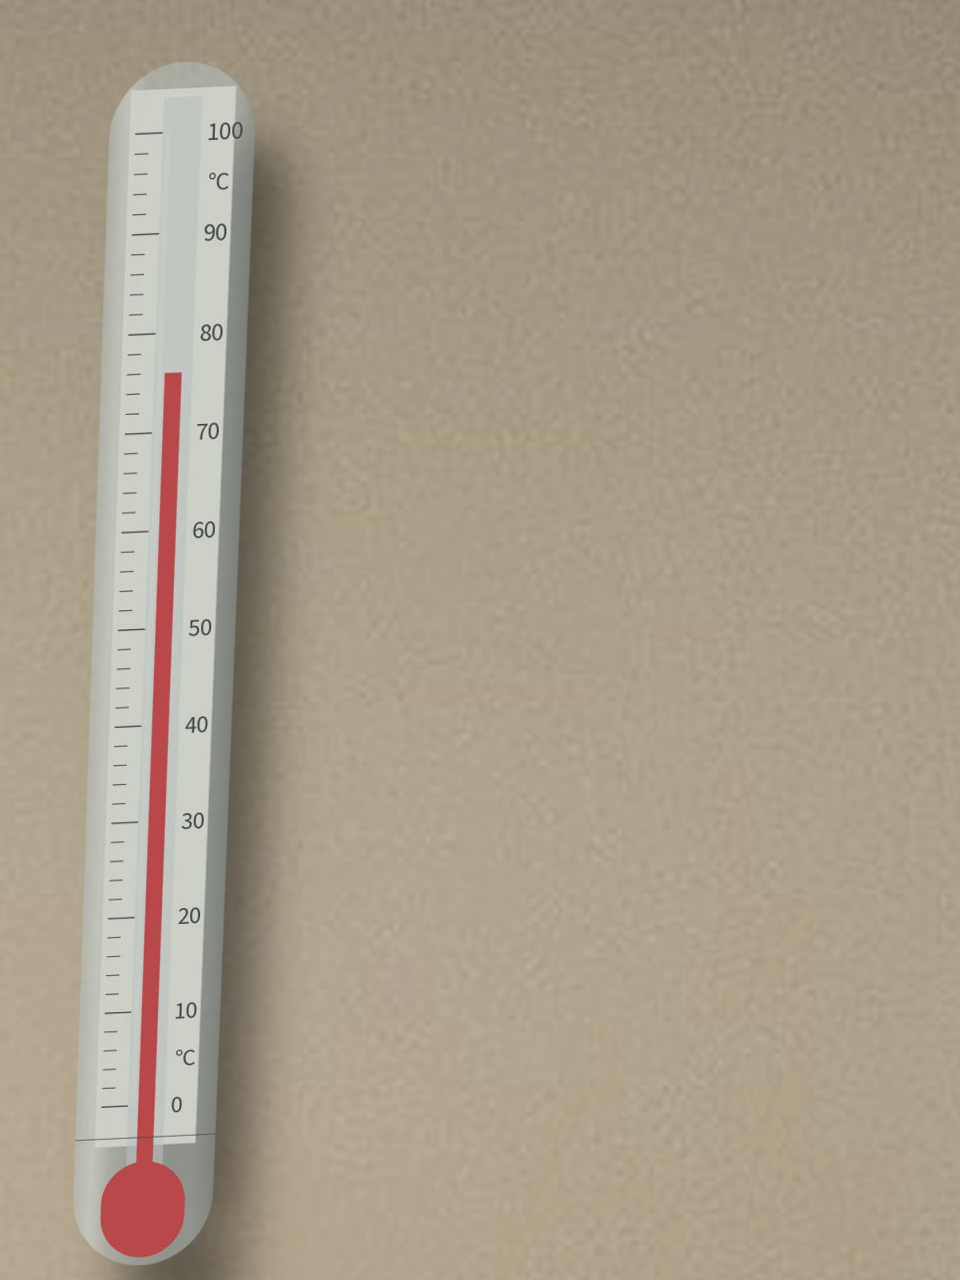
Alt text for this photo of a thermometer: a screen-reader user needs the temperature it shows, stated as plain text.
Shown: 76 °C
